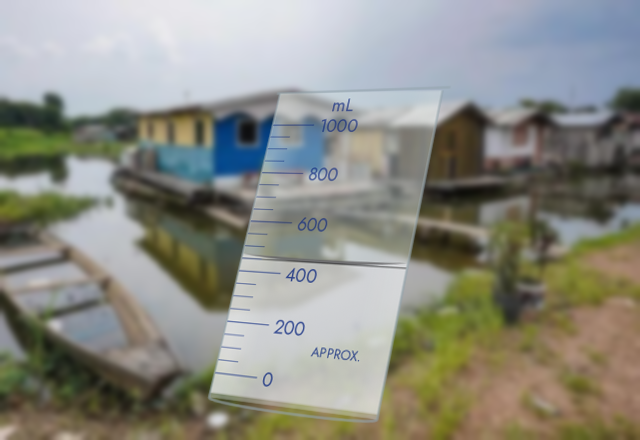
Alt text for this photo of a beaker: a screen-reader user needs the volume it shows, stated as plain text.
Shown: 450 mL
